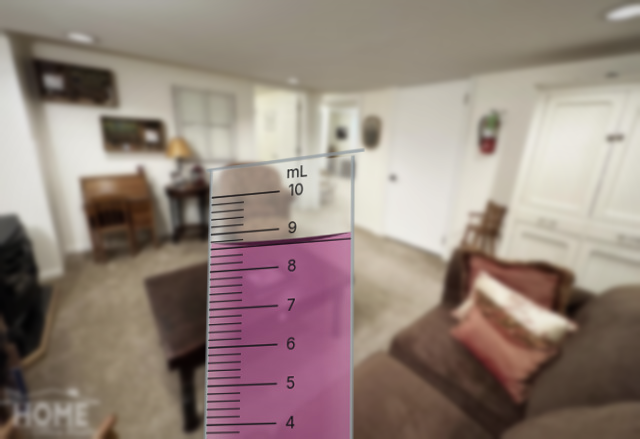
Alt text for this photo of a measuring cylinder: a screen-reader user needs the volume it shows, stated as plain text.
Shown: 8.6 mL
